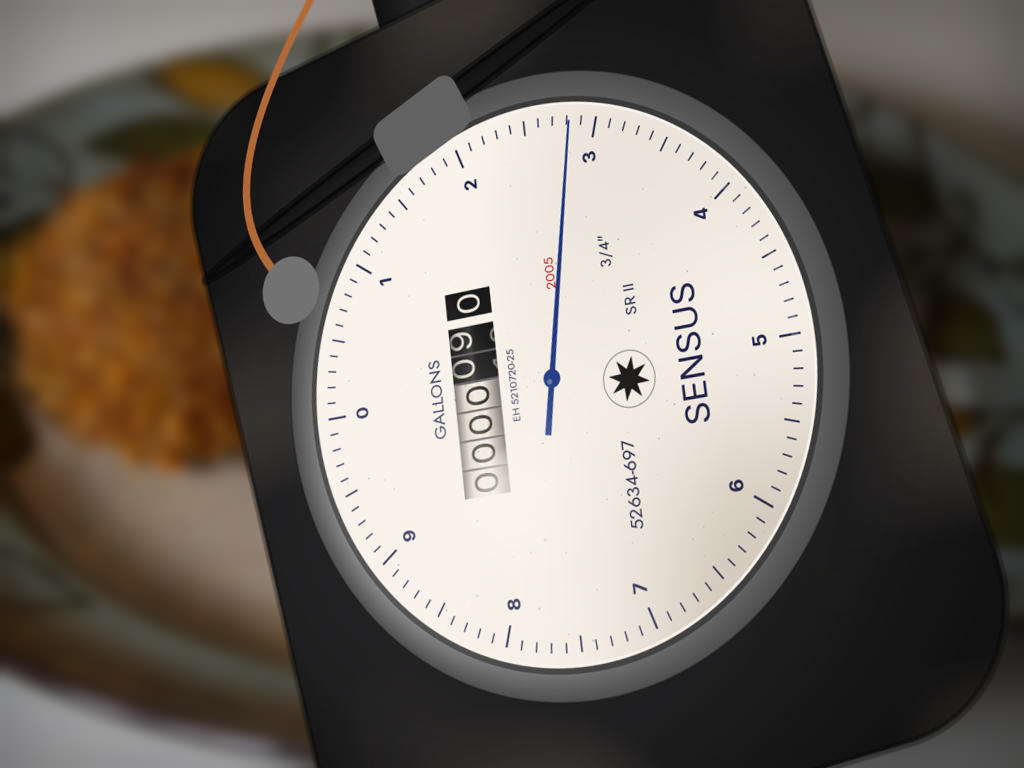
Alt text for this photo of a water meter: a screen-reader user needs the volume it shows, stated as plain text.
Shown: 92.8 gal
